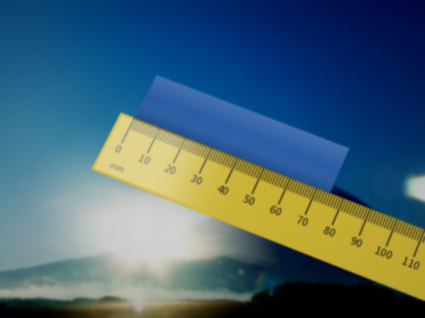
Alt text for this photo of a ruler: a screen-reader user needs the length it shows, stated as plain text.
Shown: 75 mm
